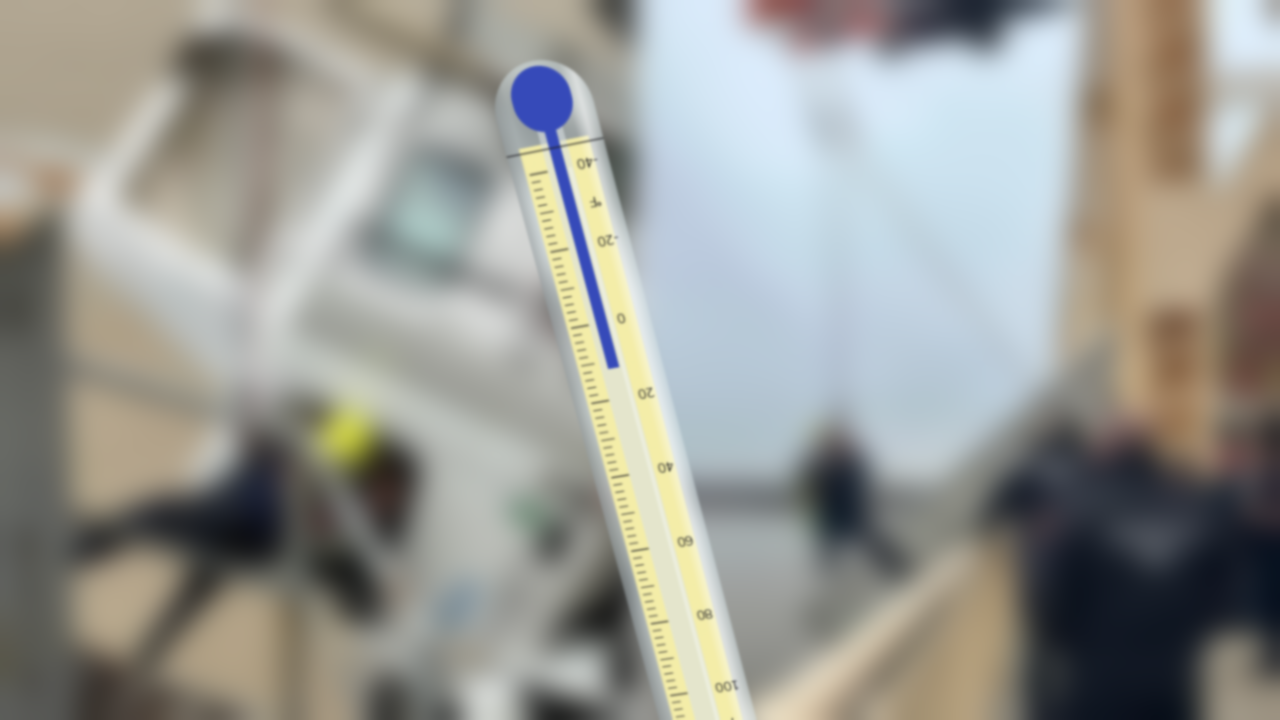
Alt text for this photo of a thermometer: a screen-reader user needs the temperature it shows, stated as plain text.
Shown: 12 °F
